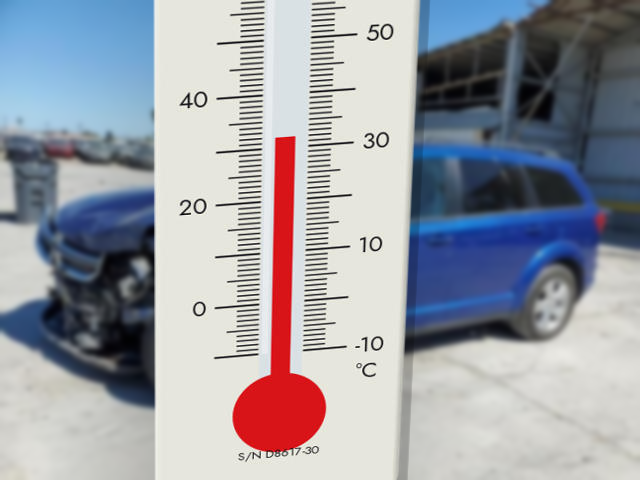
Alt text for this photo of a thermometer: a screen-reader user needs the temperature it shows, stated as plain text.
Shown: 32 °C
